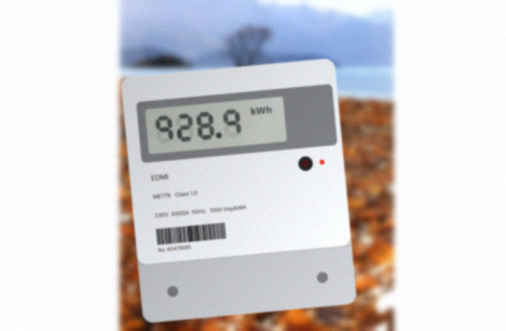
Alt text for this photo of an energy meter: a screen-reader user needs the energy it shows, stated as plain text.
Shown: 928.9 kWh
